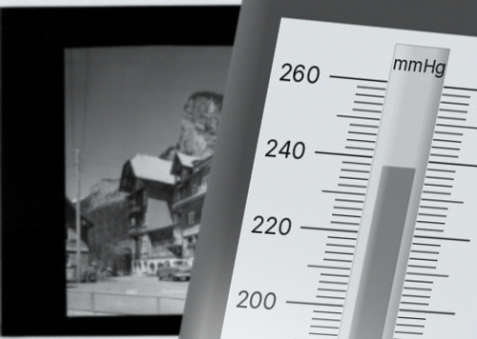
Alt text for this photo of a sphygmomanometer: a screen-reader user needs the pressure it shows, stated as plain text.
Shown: 238 mmHg
